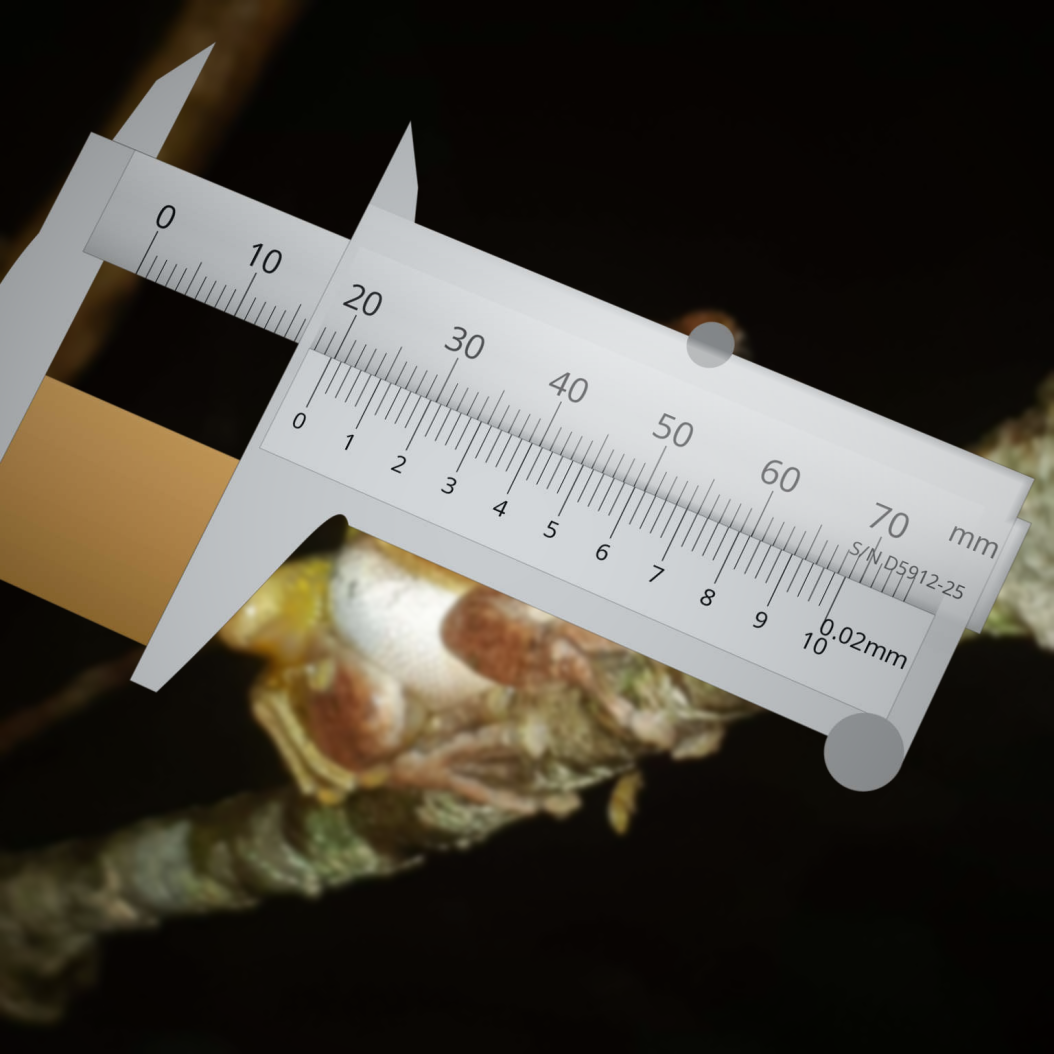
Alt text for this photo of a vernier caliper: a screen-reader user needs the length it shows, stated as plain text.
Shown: 19.7 mm
